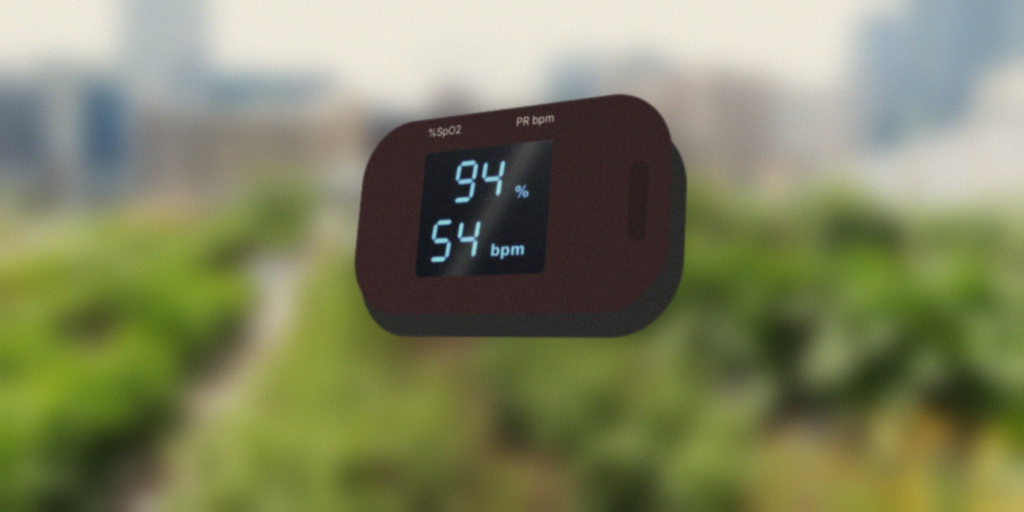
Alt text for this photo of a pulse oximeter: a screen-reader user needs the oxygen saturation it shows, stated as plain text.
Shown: 94 %
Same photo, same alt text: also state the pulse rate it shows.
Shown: 54 bpm
